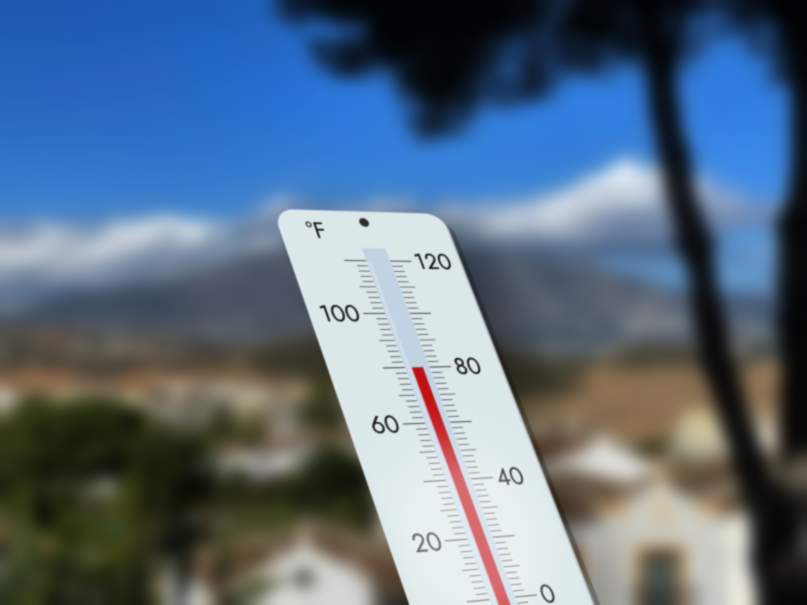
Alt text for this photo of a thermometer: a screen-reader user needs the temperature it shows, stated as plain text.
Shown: 80 °F
